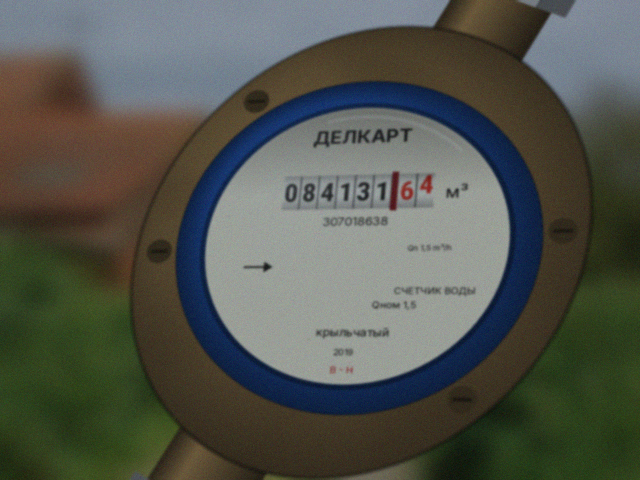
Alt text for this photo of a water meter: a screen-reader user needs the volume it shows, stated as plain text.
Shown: 84131.64 m³
